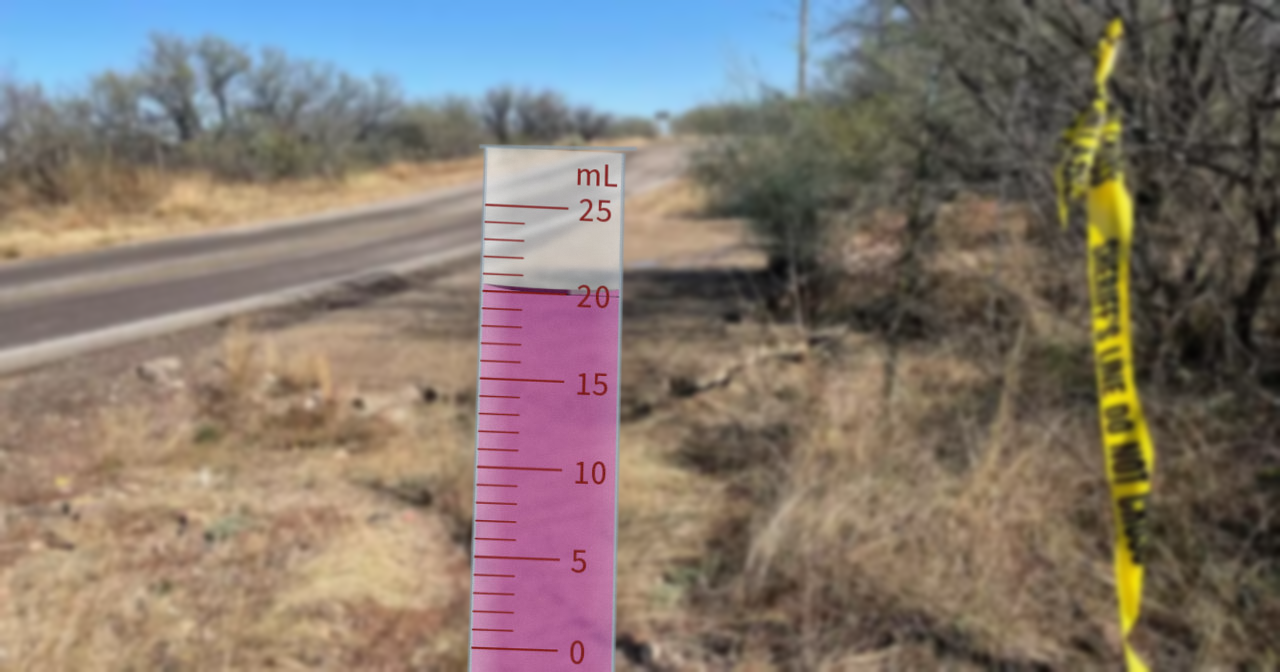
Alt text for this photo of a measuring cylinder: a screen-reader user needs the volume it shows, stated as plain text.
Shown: 20 mL
